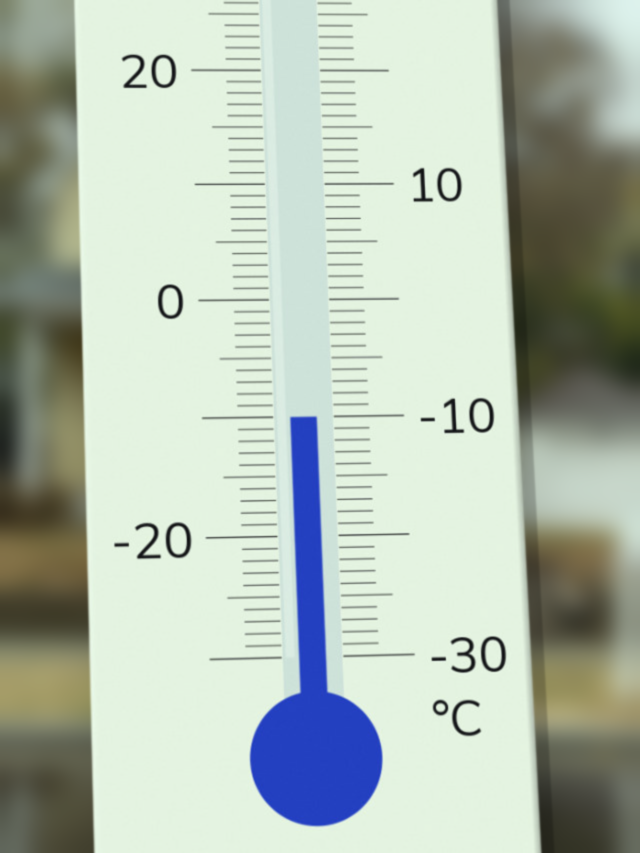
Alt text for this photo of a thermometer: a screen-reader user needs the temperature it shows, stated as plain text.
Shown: -10 °C
